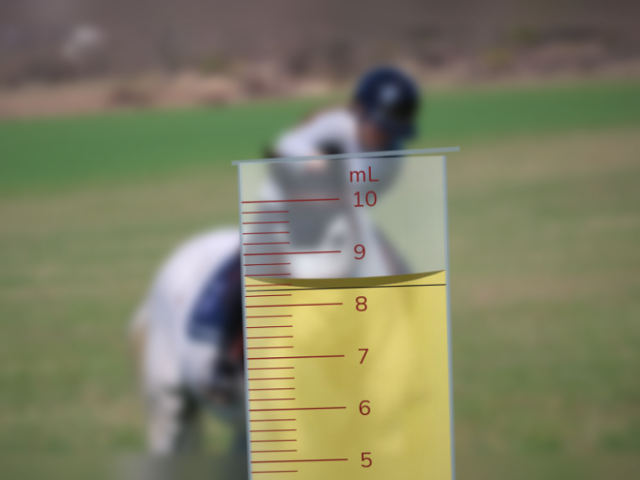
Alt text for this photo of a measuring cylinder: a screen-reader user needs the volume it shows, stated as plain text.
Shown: 8.3 mL
